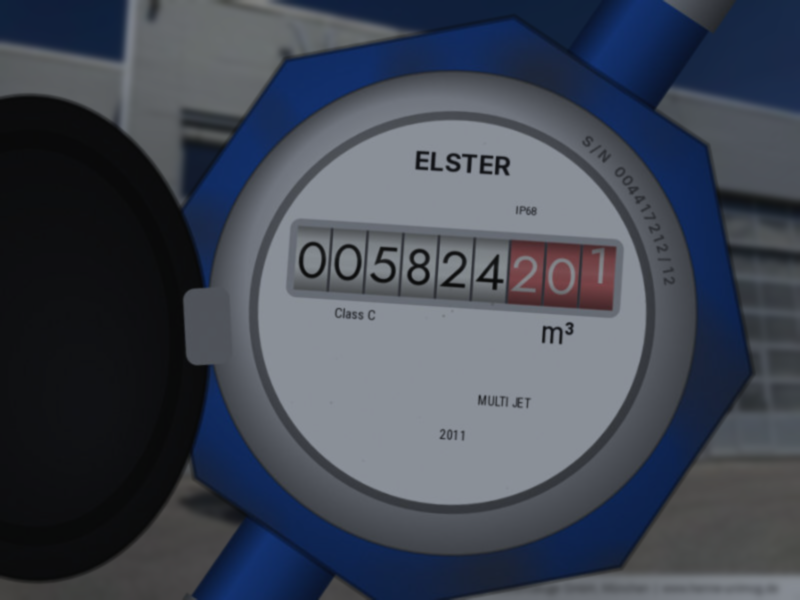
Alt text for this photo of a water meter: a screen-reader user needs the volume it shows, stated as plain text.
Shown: 5824.201 m³
